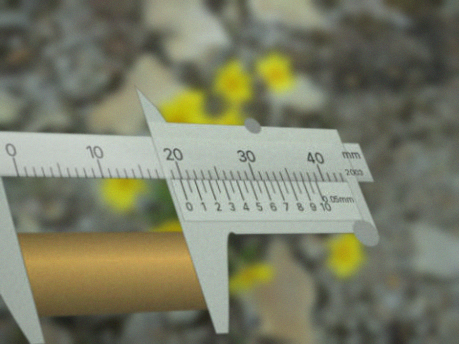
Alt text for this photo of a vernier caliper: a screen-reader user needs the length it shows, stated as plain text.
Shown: 19.8 mm
